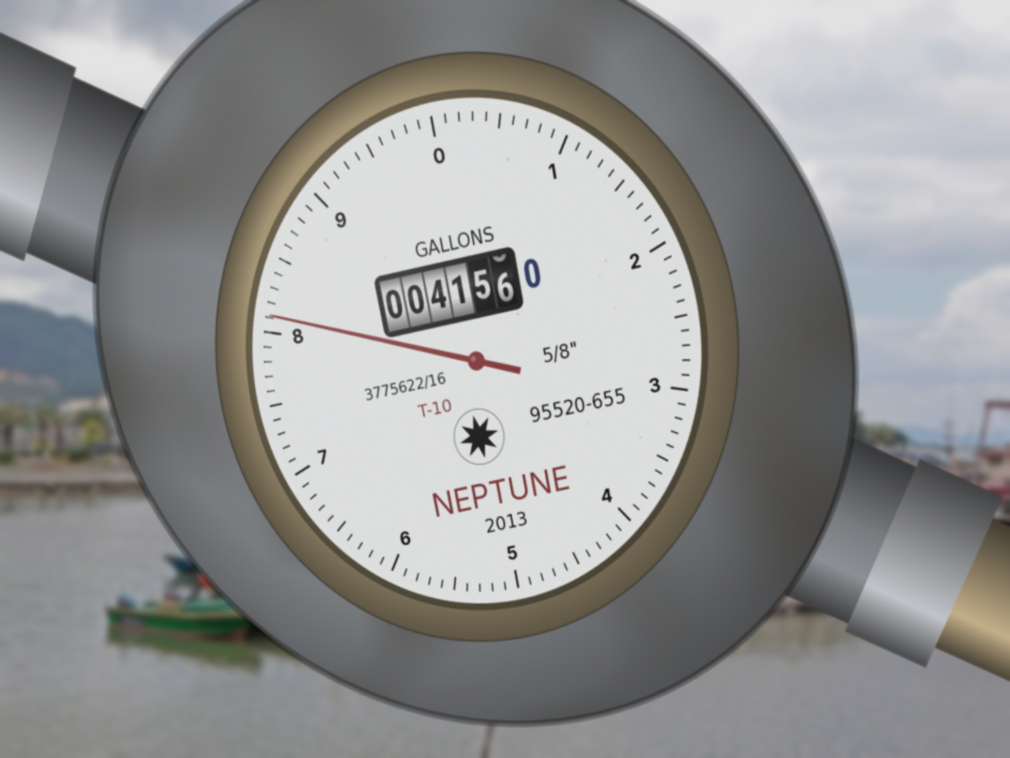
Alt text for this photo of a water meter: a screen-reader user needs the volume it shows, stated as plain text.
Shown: 41558.1 gal
